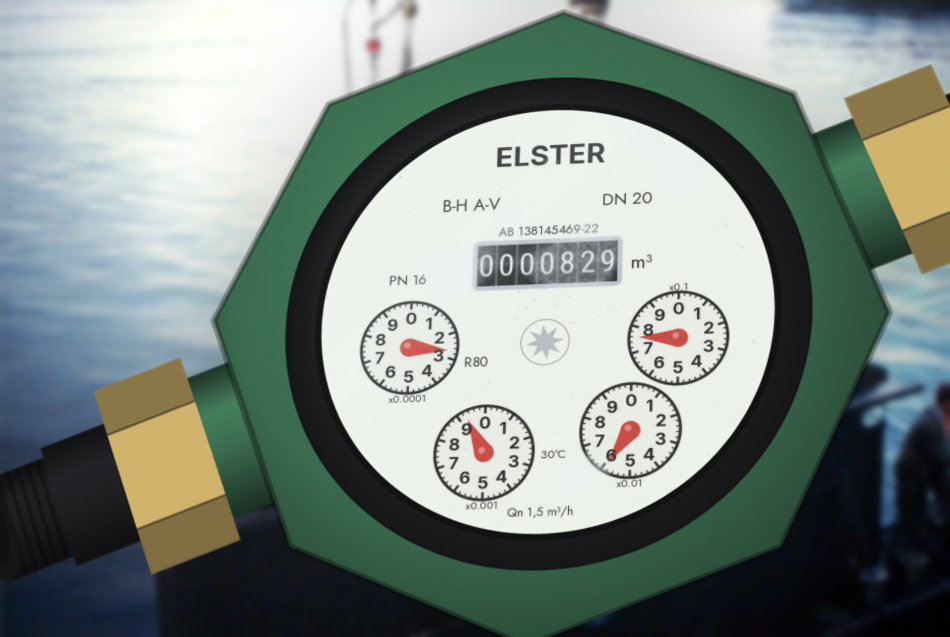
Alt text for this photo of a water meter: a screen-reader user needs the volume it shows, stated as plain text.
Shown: 829.7592 m³
